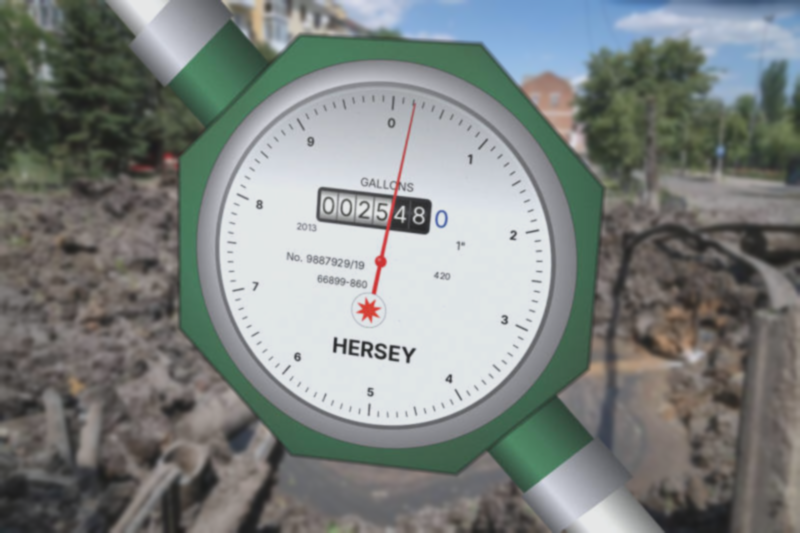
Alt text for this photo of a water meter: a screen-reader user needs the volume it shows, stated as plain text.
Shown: 25480.2 gal
